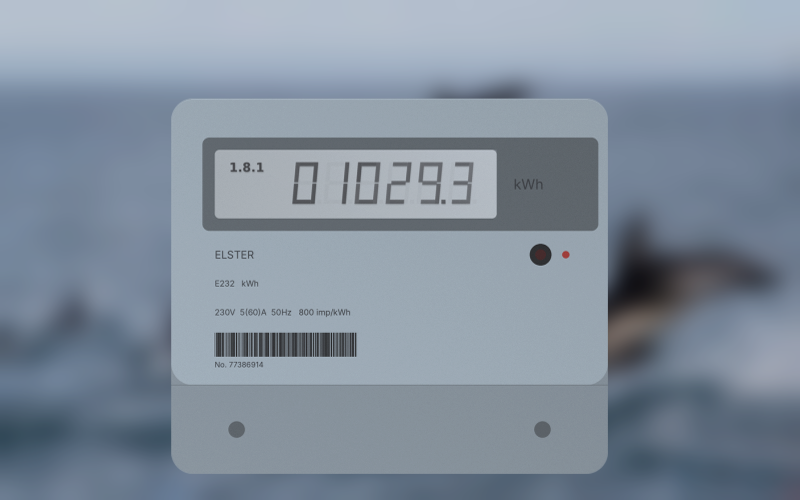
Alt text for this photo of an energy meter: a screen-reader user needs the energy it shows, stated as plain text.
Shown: 1029.3 kWh
